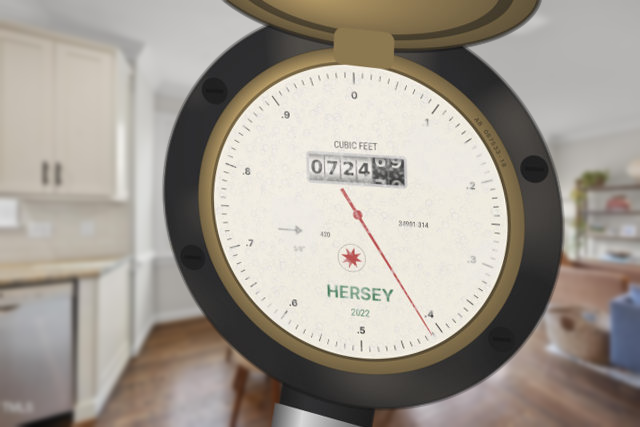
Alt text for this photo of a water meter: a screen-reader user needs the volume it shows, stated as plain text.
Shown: 72469.41 ft³
